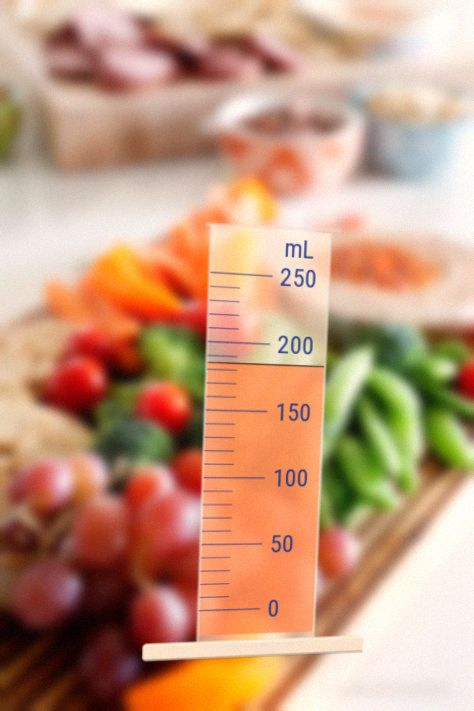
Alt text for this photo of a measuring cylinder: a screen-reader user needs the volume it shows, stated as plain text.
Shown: 185 mL
